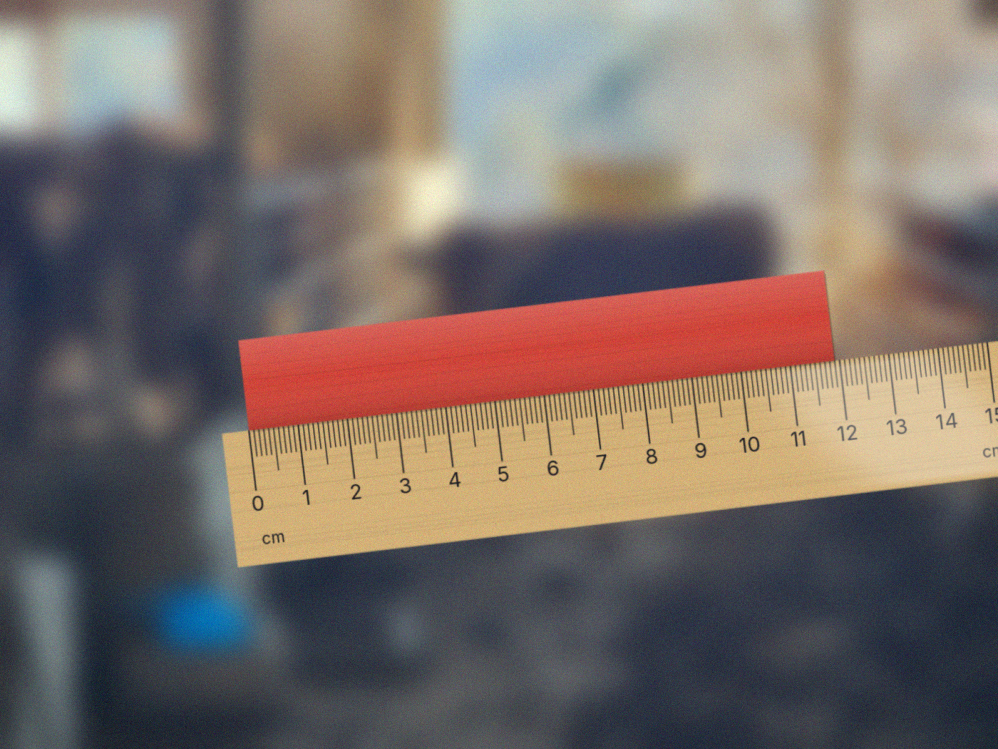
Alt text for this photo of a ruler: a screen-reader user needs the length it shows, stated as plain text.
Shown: 11.9 cm
